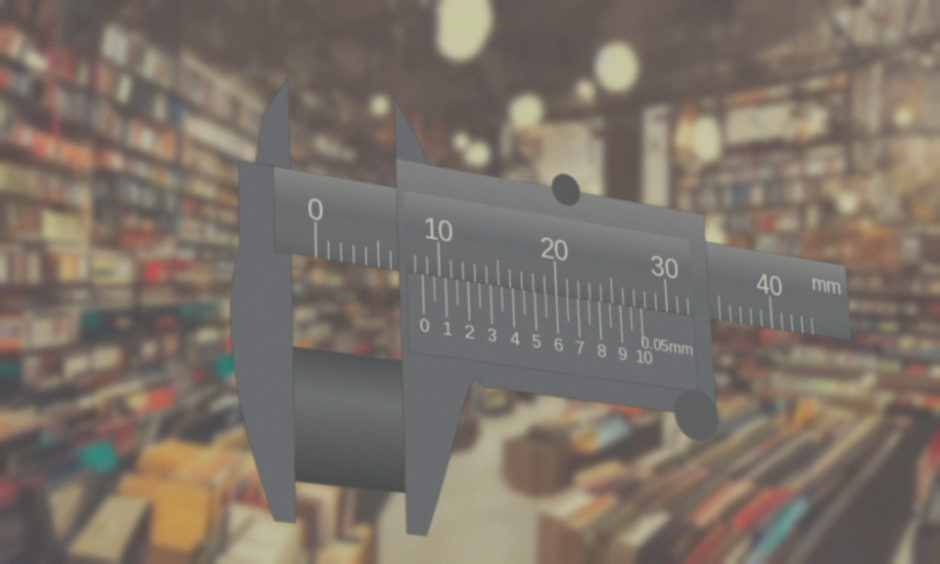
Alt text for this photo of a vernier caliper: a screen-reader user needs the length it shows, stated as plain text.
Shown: 8.6 mm
